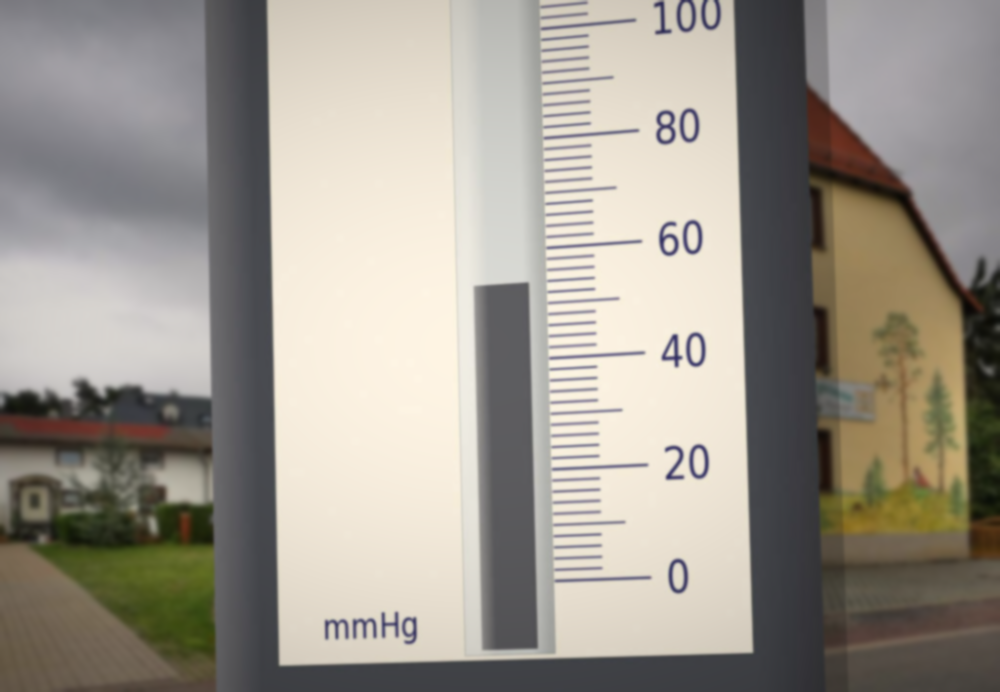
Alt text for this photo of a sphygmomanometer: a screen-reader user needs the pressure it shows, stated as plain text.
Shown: 54 mmHg
